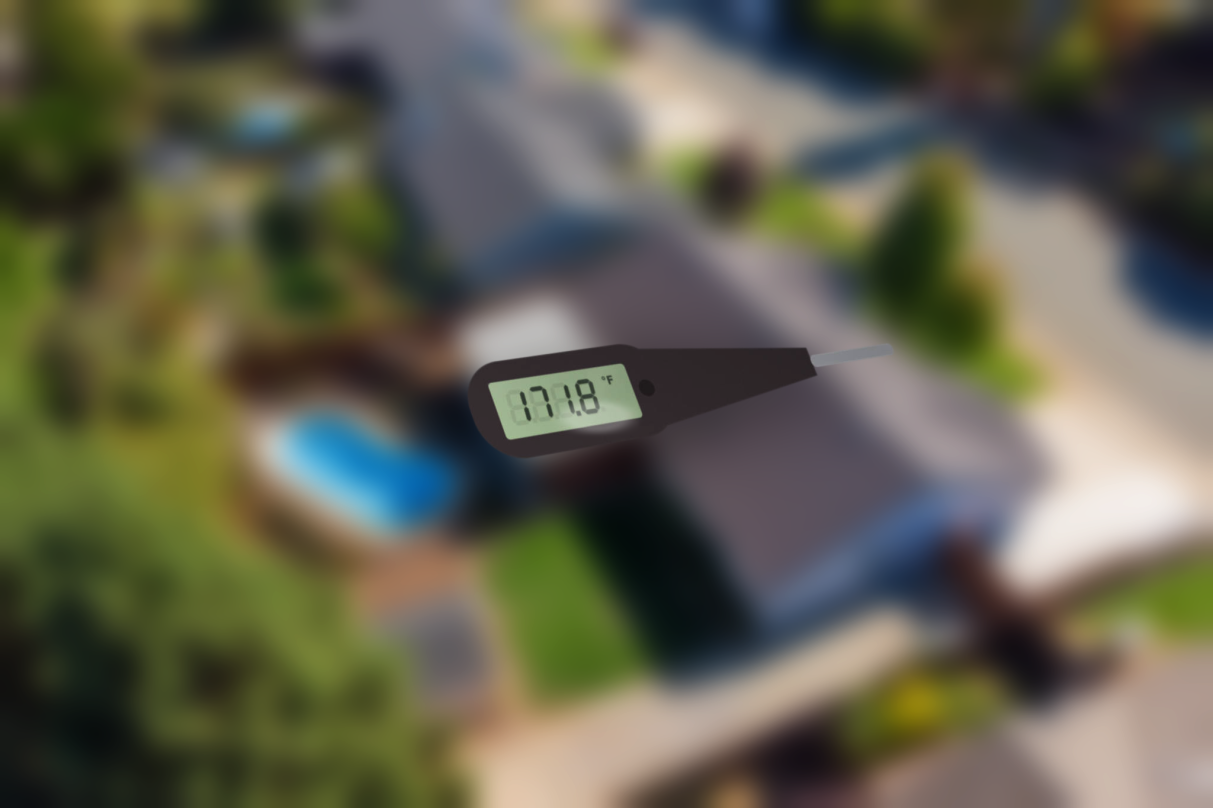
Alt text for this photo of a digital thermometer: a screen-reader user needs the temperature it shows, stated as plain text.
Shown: 171.8 °F
